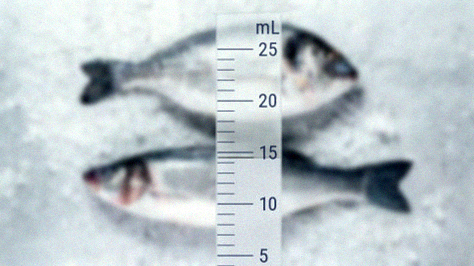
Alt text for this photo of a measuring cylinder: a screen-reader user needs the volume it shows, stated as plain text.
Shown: 14.5 mL
